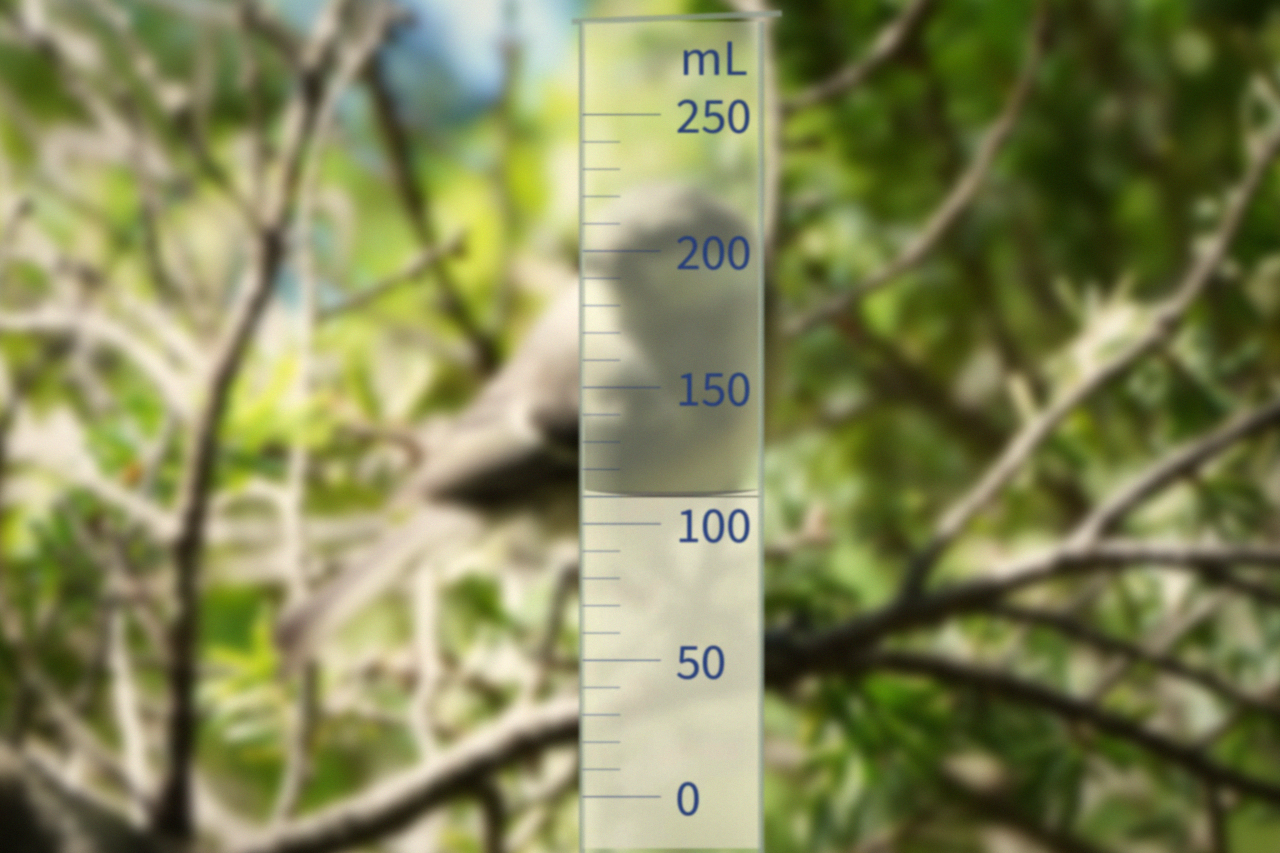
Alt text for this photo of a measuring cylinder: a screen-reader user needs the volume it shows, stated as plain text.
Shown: 110 mL
